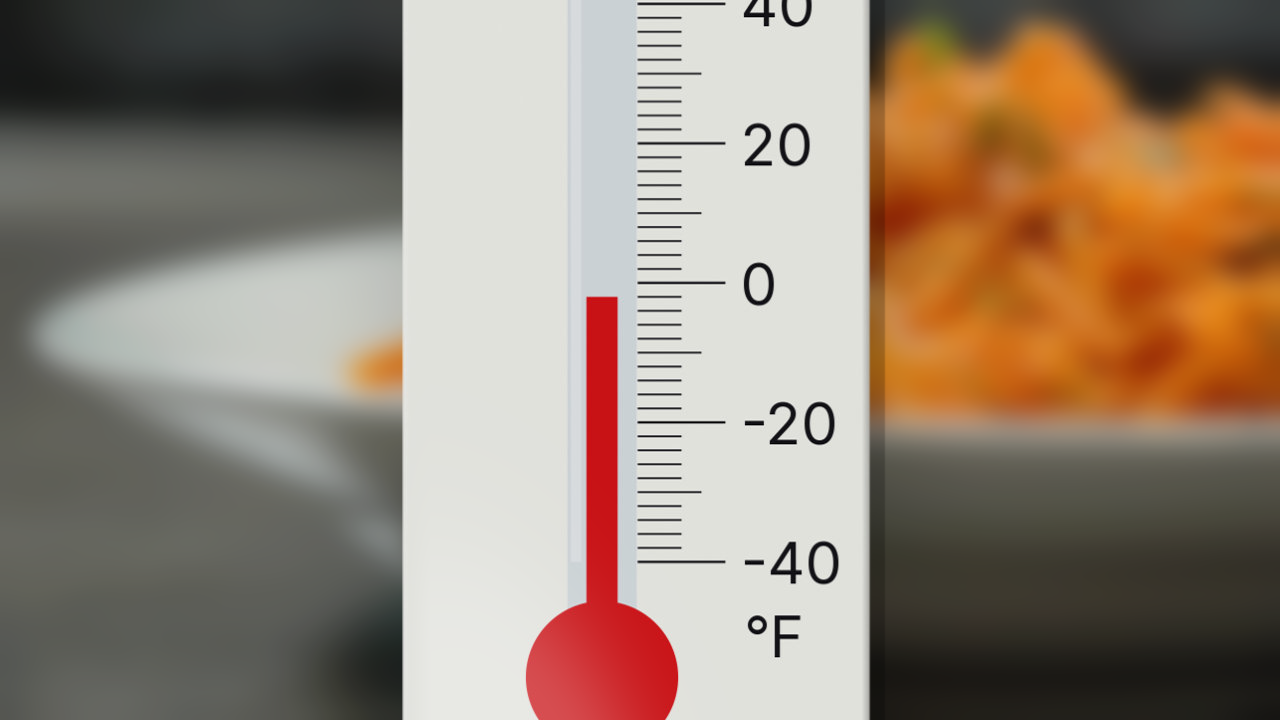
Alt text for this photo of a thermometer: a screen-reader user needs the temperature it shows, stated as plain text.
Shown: -2 °F
